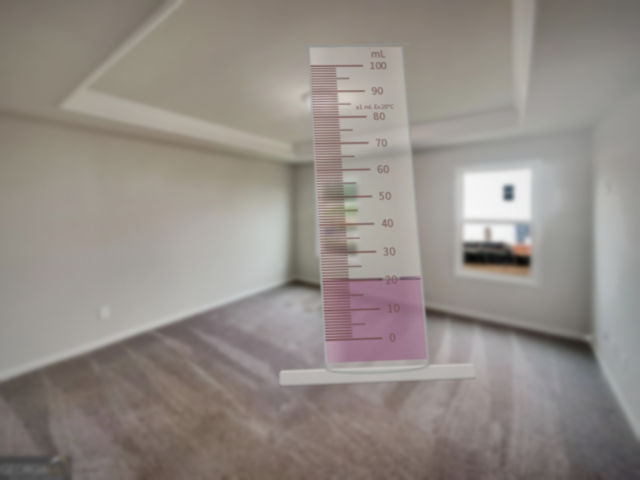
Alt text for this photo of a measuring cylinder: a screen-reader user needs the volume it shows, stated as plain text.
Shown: 20 mL
